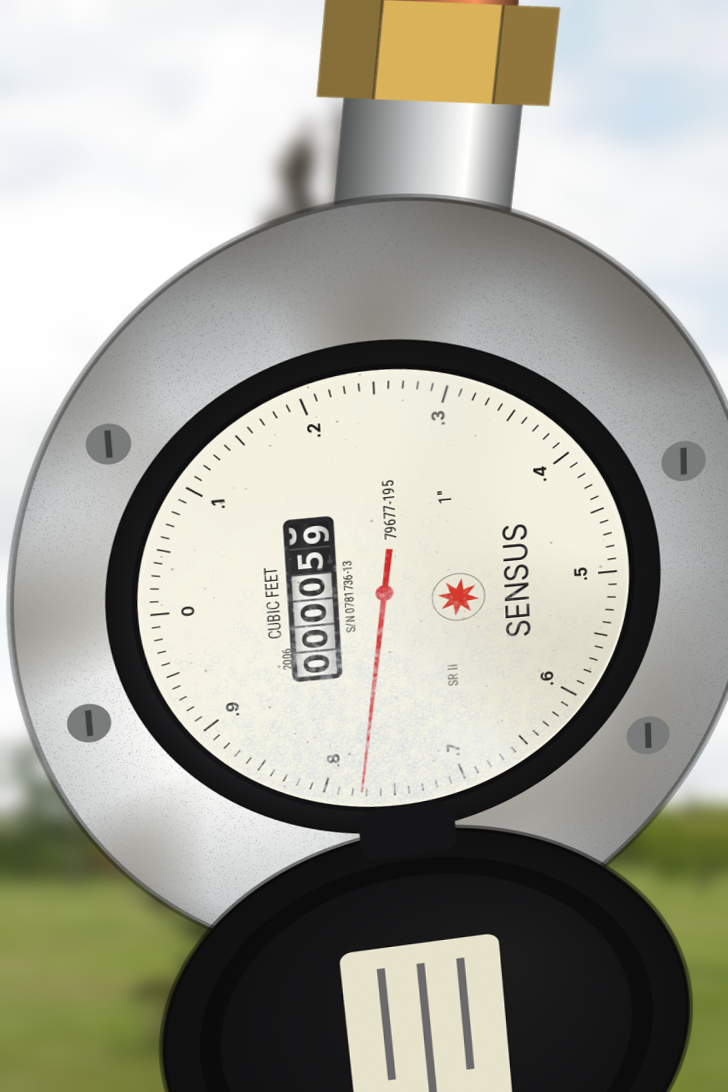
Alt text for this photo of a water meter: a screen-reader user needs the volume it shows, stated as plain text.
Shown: 58.77 ft³
